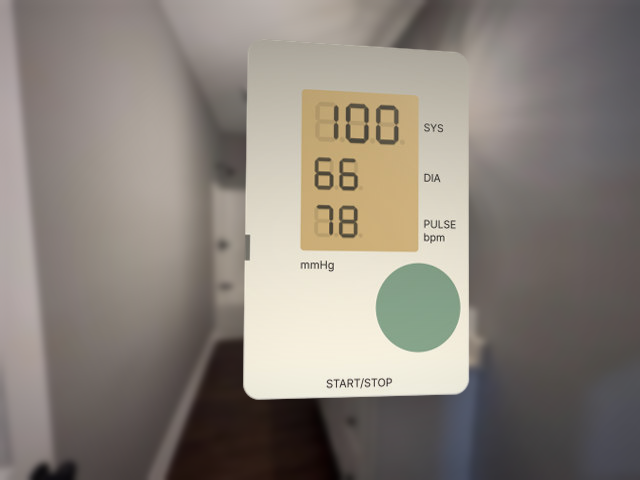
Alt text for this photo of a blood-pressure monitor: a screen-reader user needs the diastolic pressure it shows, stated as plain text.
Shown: 66 mmHg
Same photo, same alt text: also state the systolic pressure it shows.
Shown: 100 mmHg
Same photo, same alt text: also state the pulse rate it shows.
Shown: 78 bpm
